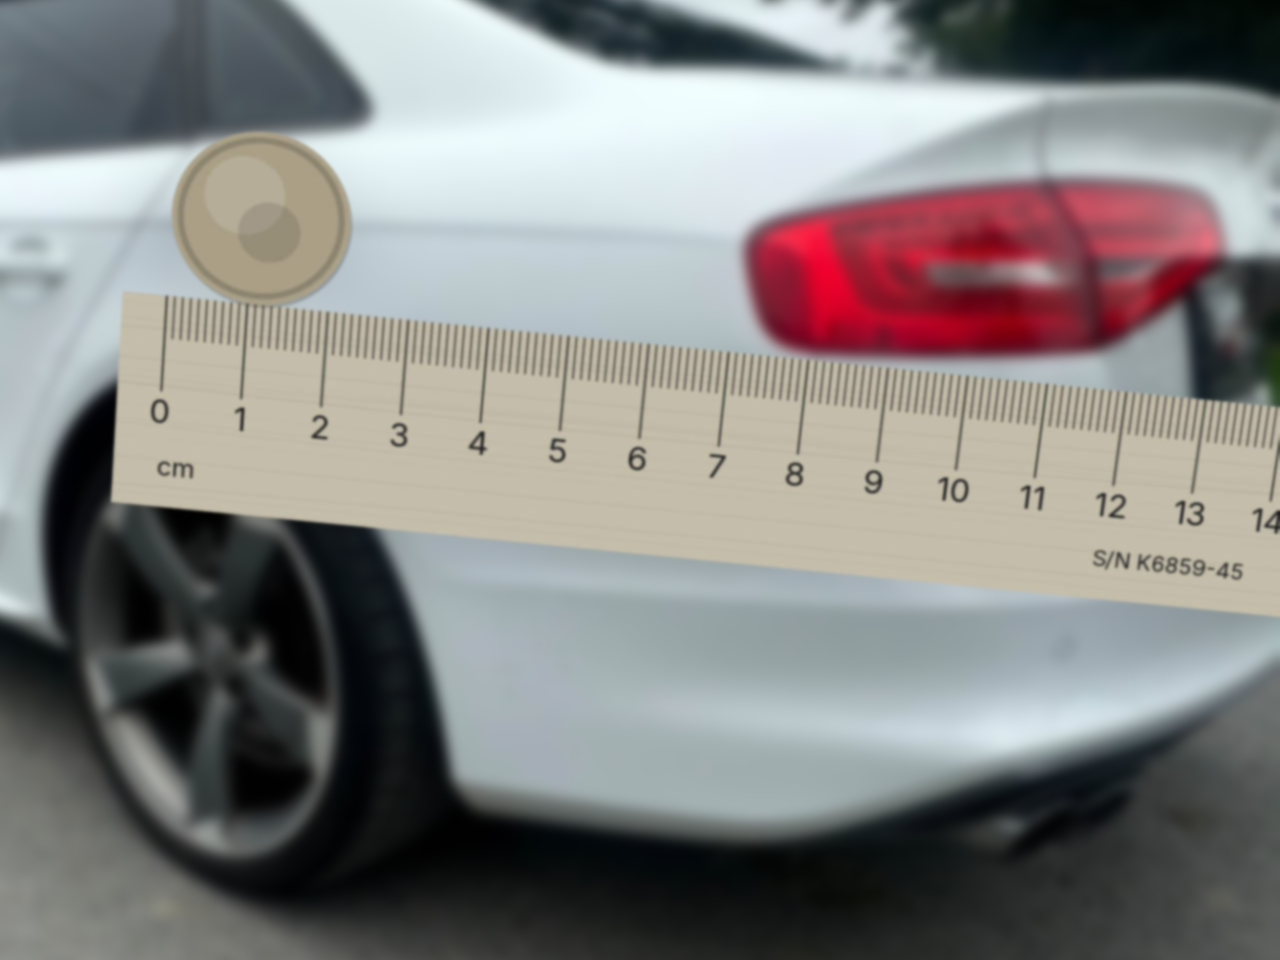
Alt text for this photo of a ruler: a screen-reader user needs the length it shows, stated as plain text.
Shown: 2.2 cm
